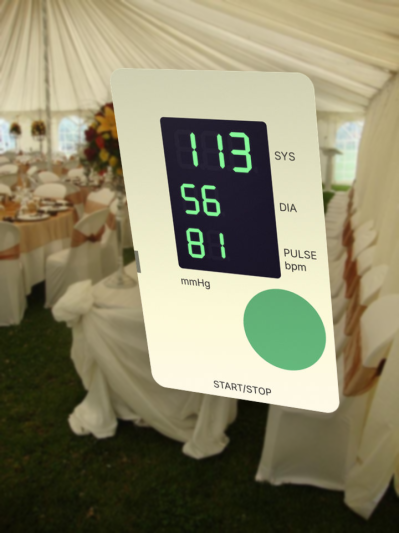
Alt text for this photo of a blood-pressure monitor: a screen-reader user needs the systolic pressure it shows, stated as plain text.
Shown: 113 mmHg
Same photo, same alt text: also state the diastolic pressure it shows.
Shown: 56 mmHg
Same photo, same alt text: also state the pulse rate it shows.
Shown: 81 bpm
